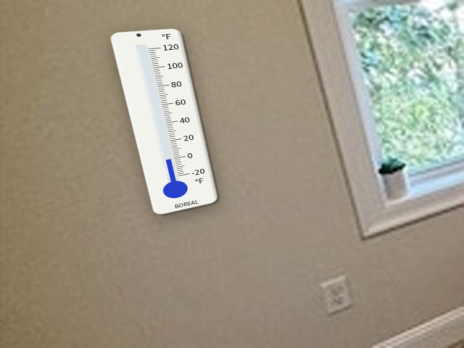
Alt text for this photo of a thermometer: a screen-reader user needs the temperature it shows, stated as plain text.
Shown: 0 °F
